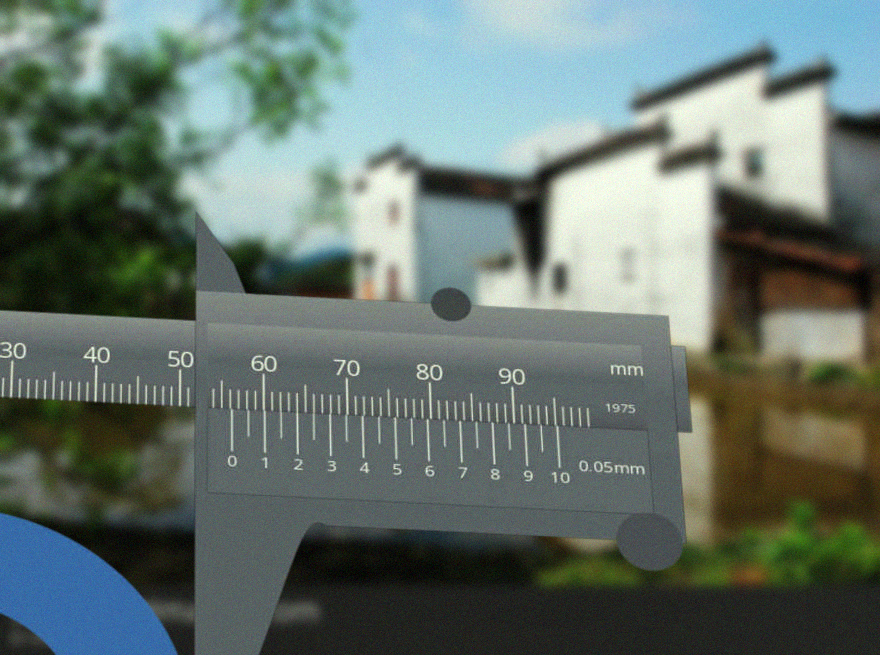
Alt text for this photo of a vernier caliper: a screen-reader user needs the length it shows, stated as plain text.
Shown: 56.2 mm
